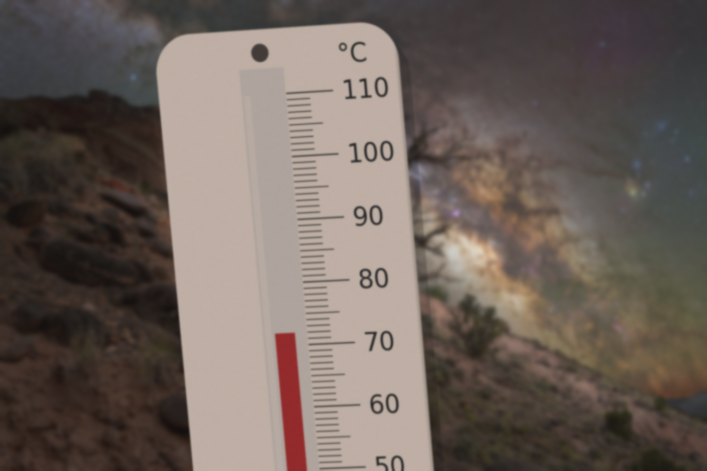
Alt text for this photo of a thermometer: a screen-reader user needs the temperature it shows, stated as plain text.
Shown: 72 °C
